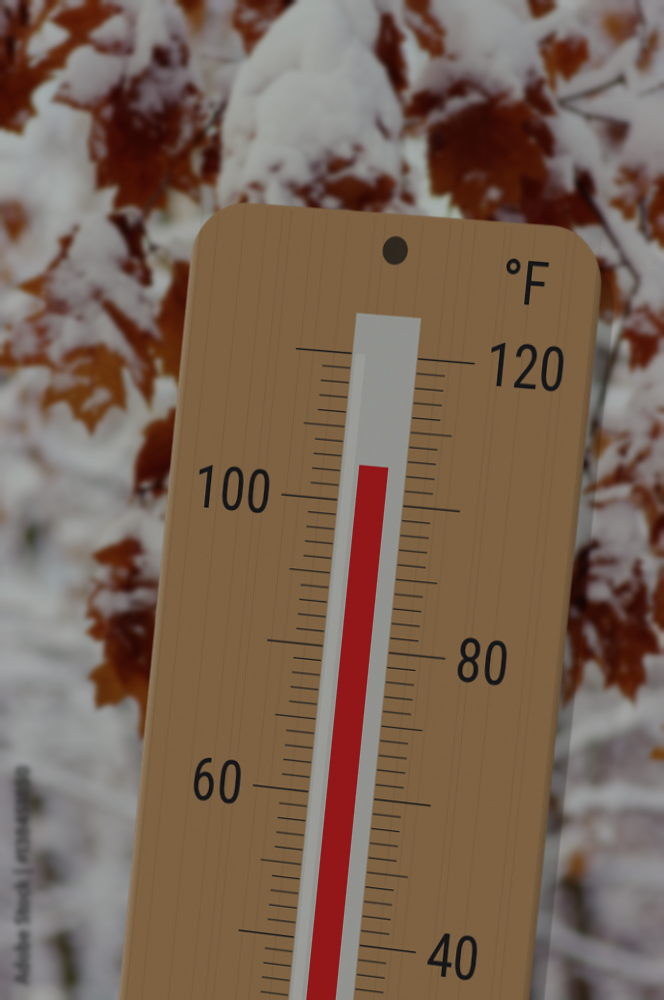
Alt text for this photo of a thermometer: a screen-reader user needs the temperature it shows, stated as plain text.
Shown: 105 °F
